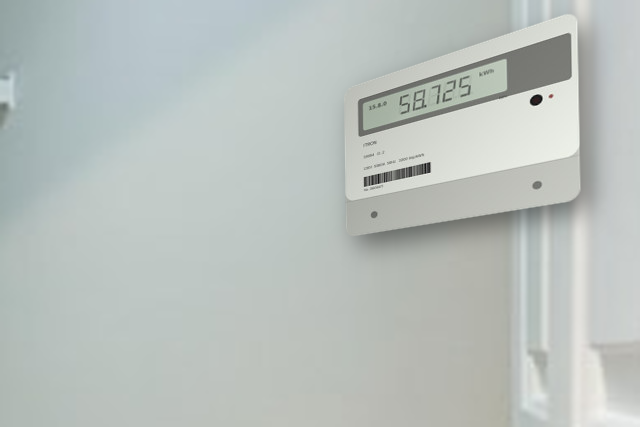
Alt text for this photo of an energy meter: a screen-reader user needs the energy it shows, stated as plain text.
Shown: 58.725 kWh
